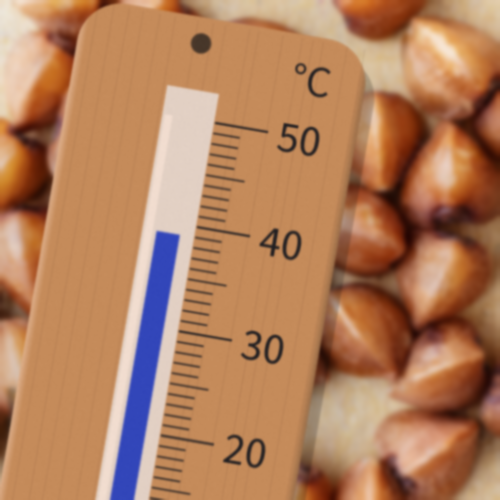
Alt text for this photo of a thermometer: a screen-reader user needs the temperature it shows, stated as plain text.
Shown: 39 °C
